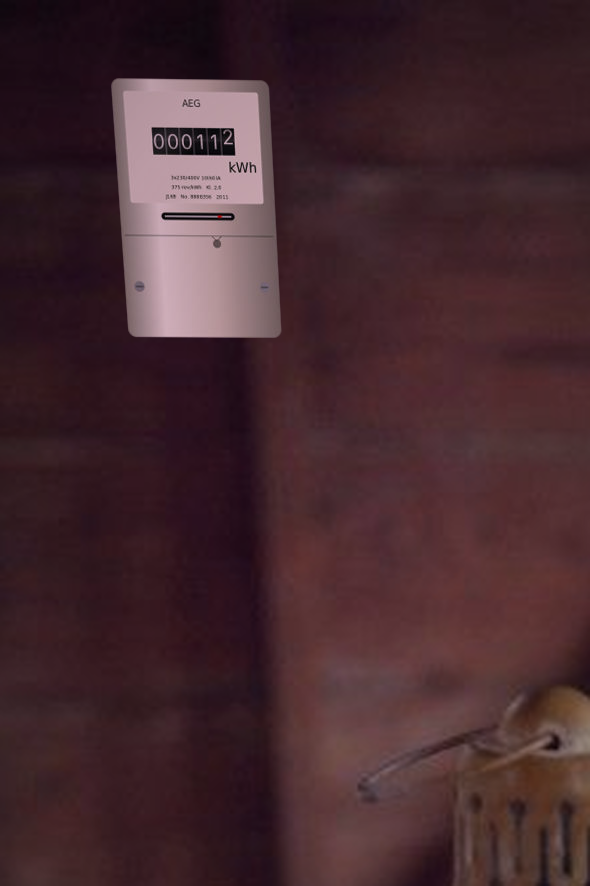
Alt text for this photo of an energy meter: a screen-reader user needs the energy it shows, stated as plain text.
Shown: 112 kWh
